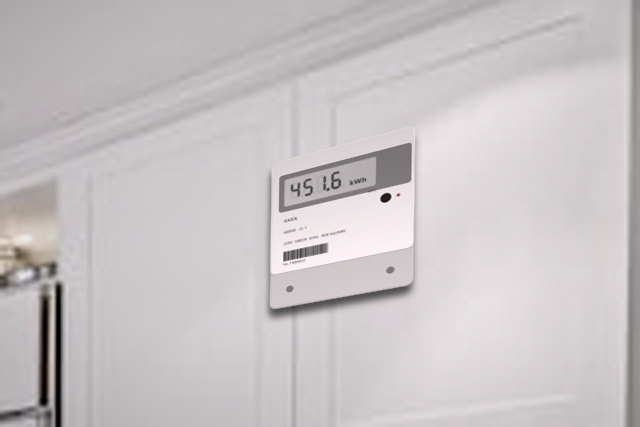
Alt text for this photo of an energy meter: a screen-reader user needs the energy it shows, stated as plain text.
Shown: 451.6 kWh
